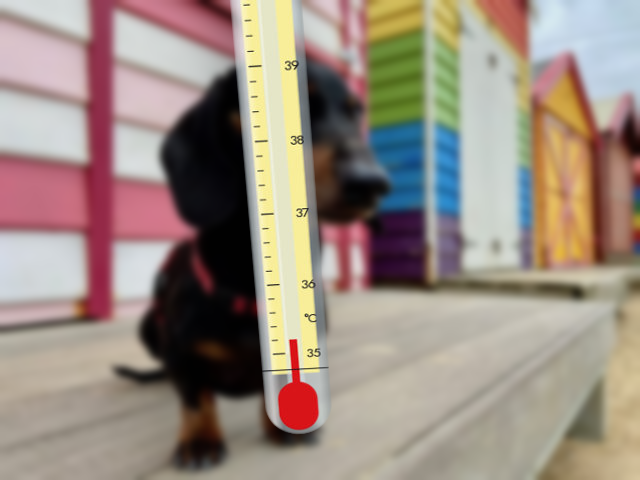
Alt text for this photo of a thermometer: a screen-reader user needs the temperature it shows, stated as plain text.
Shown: 35.2 °C
